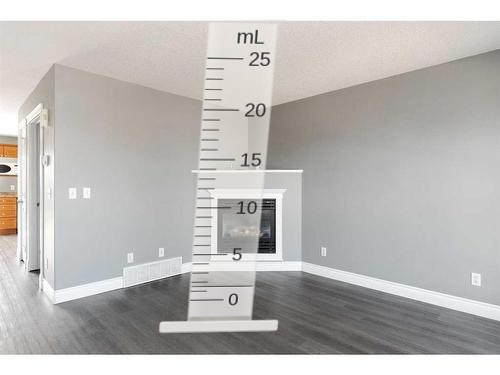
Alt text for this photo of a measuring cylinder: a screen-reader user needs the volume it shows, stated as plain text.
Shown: 1.5 mL
